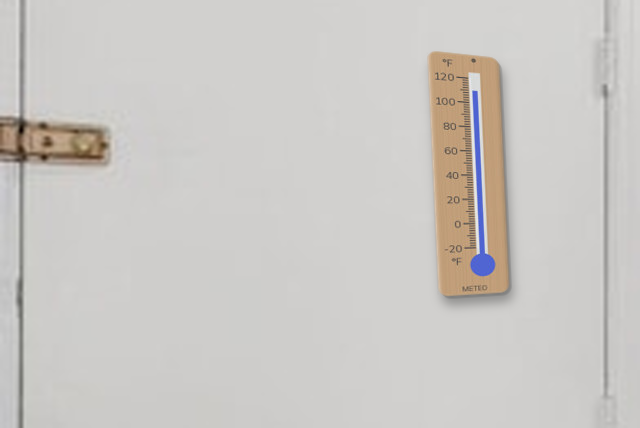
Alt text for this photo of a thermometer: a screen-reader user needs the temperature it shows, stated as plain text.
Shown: 110 °F
